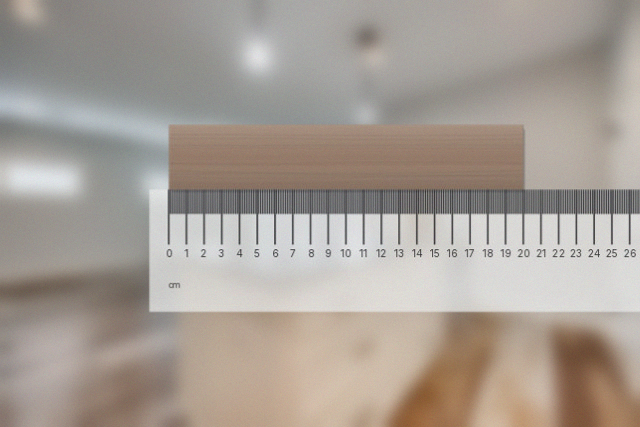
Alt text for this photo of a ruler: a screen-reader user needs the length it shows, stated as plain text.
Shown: 20 cm
